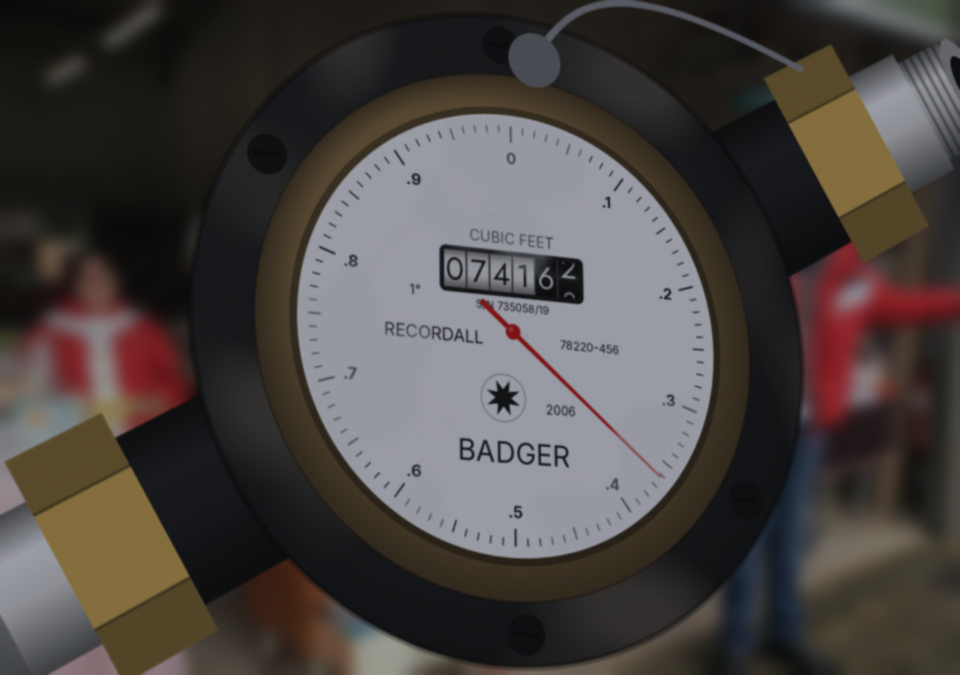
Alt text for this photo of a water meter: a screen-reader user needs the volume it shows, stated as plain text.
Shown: 74162.36 ft³
